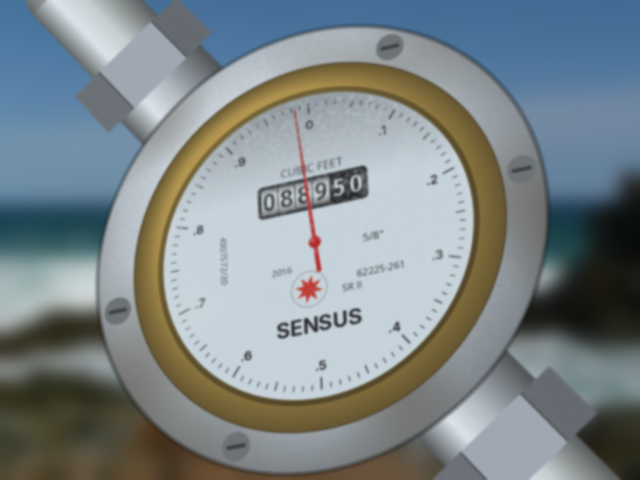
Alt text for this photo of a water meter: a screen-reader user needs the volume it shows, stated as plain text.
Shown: 88949.98 ft³
